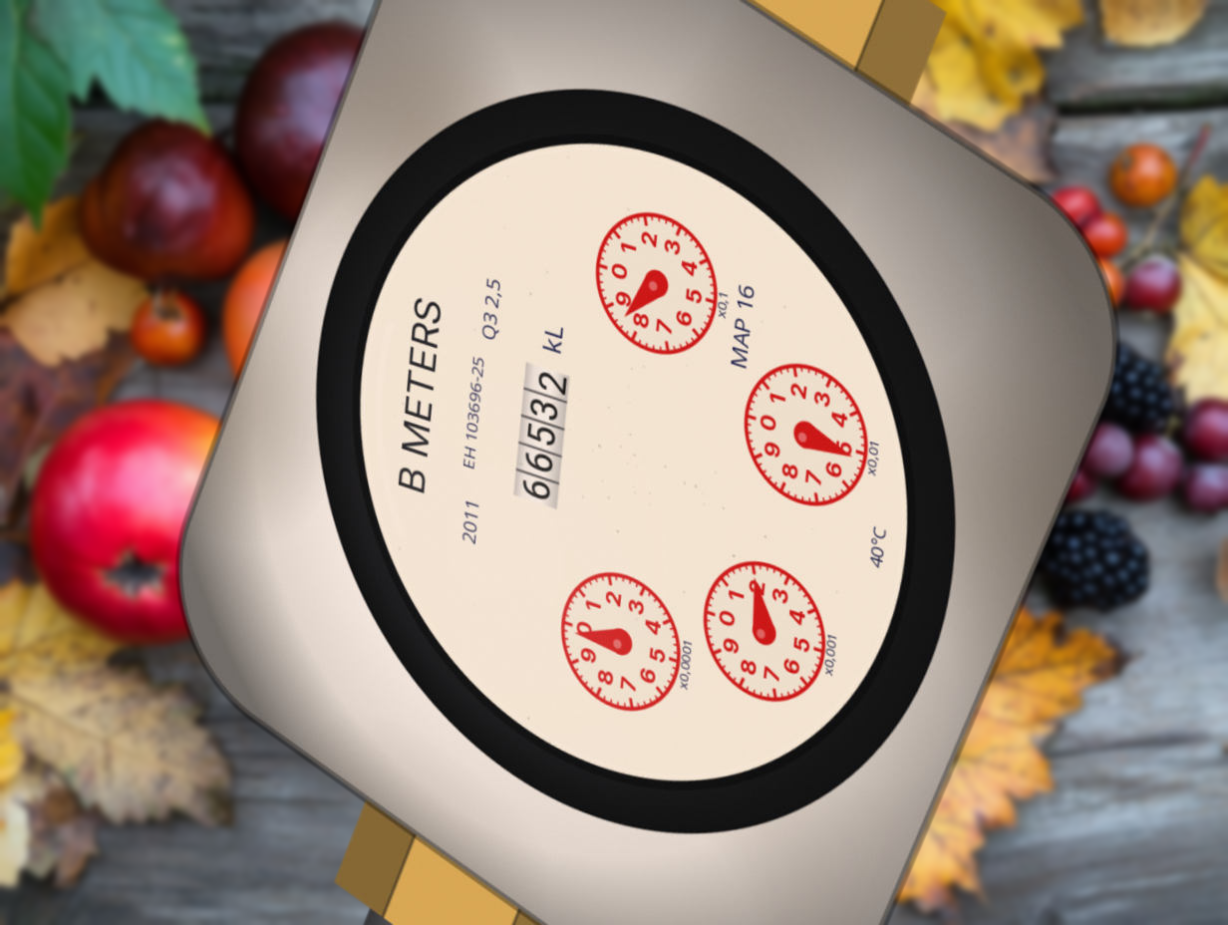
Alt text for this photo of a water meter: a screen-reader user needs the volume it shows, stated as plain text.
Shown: 66531.8519 kL
